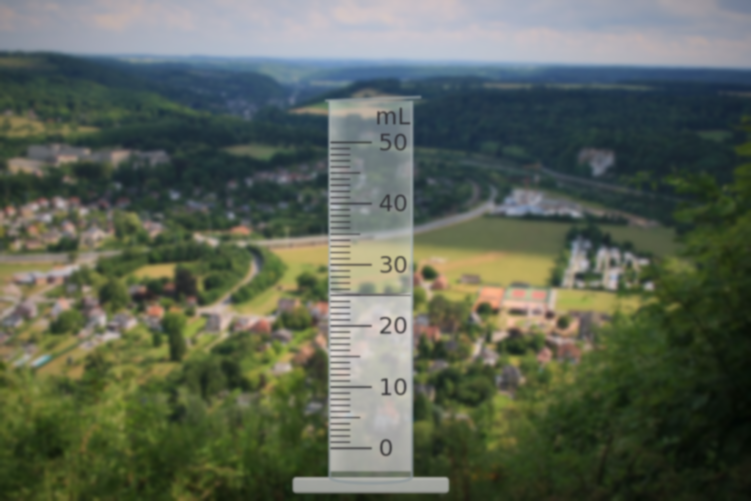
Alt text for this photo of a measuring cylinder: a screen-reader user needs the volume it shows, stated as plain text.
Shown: 25 mL
